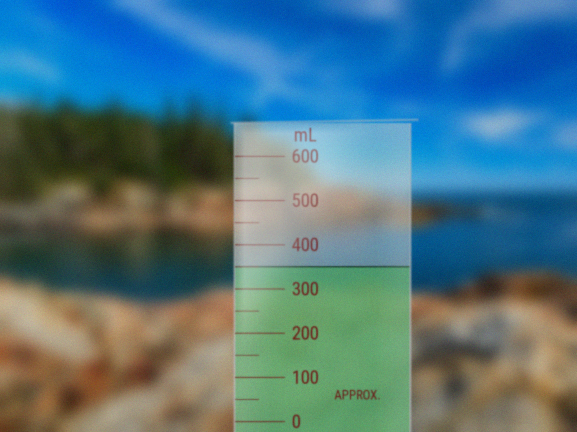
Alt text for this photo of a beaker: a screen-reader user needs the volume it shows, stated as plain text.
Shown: 350 mL
